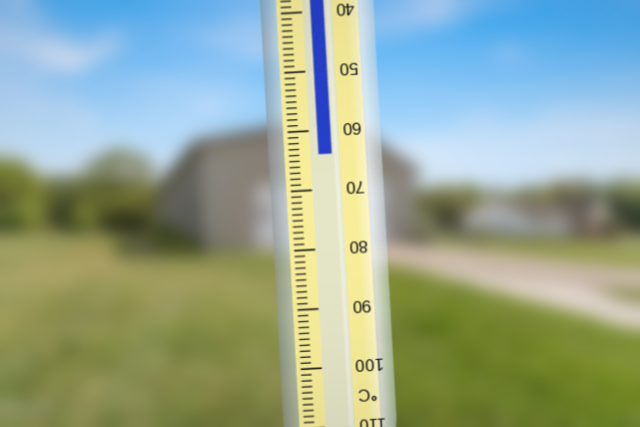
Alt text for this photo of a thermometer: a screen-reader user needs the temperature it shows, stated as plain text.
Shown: 64 °C
